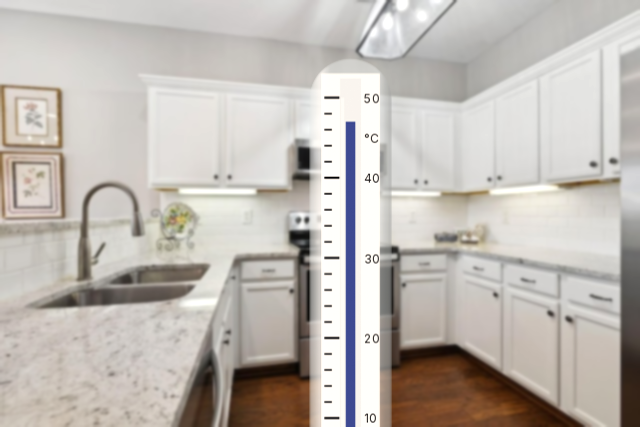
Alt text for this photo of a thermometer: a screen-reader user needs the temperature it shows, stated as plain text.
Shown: 47 °C
